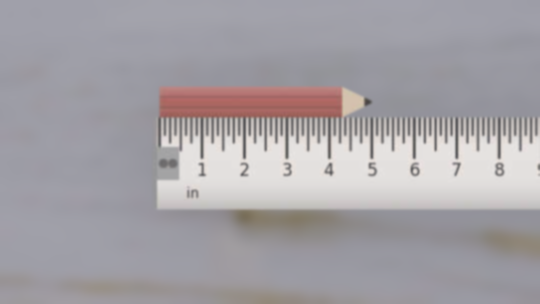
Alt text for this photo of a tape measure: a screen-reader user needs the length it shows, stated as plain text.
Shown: 5 in
